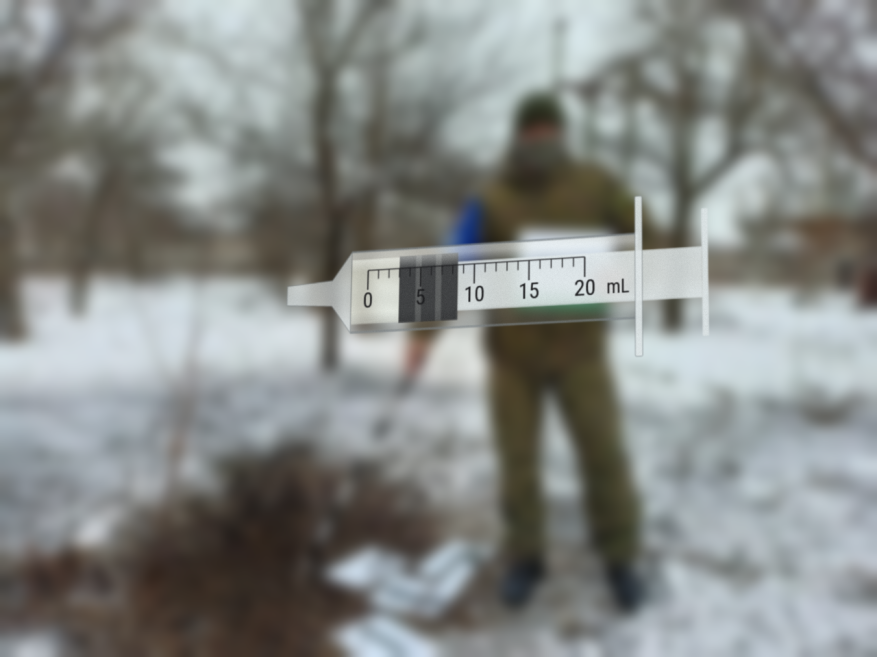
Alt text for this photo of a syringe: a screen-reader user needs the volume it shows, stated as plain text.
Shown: 3 mL
